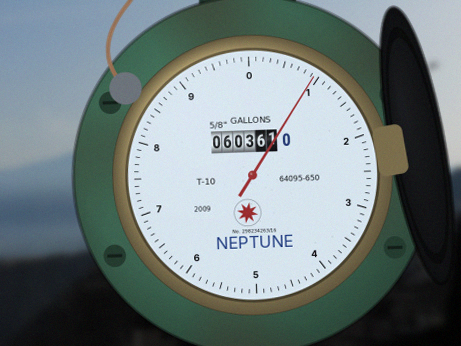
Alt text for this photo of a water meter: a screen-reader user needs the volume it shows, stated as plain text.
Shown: 603610.9 gal
